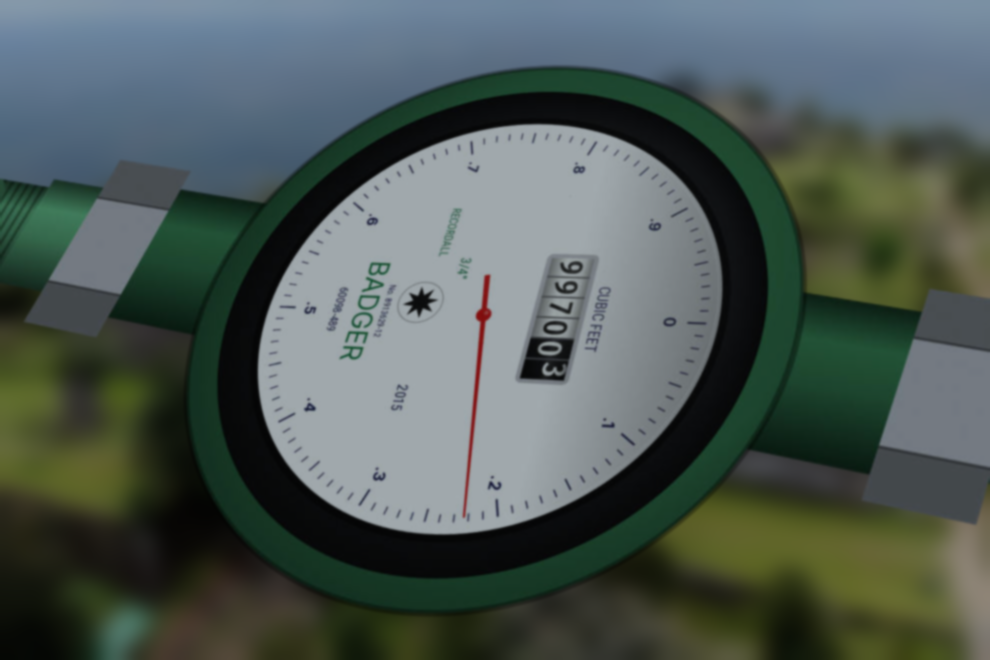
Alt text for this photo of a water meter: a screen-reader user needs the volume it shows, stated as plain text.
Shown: 997003.22 ft³
